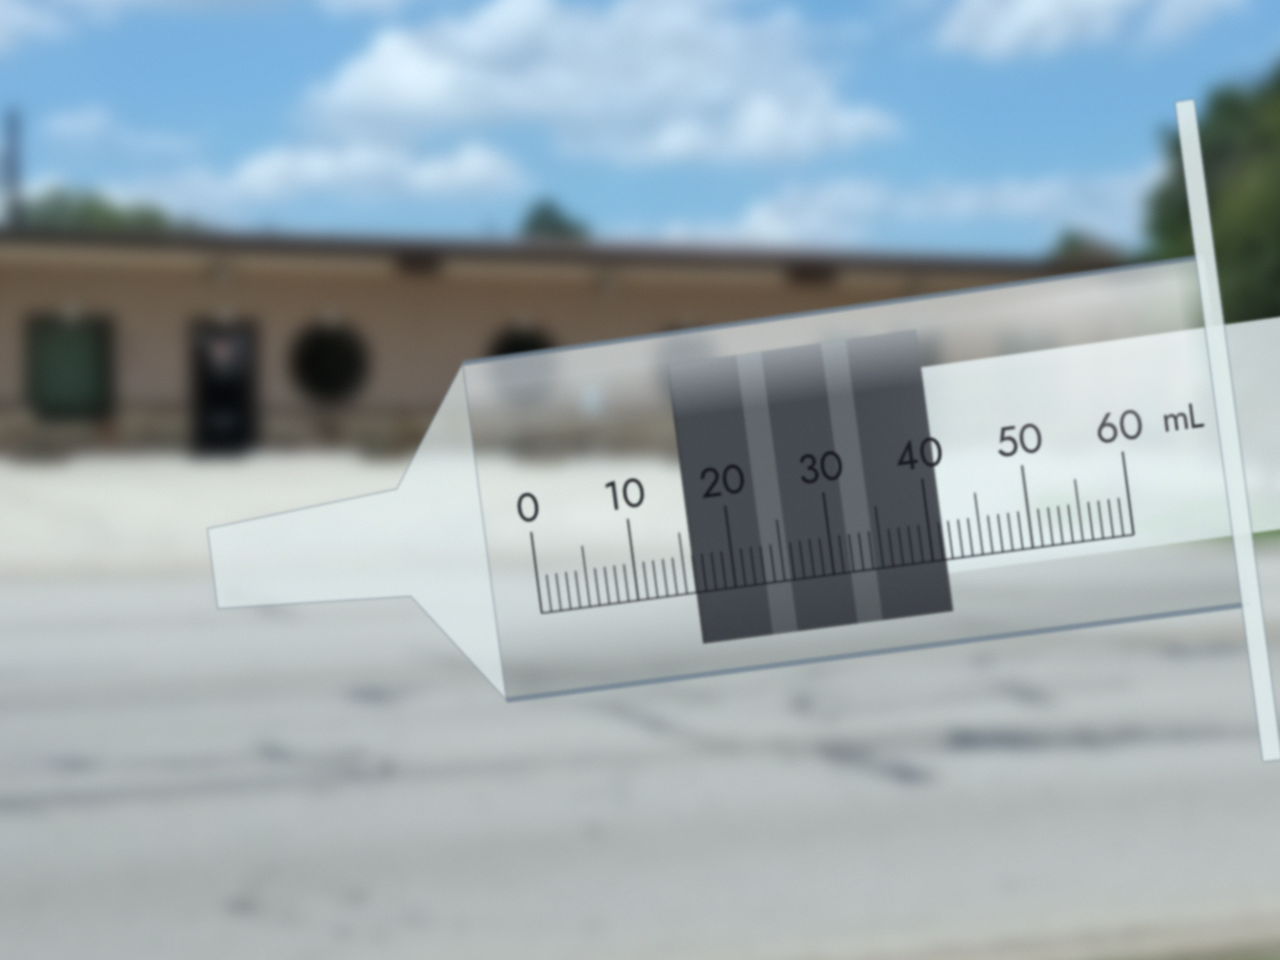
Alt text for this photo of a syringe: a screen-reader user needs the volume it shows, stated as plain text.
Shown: 16 mL
